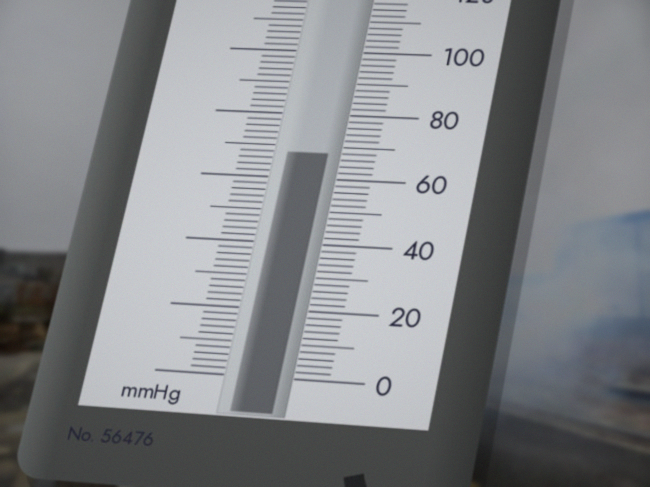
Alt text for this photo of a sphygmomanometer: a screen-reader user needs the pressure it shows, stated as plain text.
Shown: 68 mmHg
